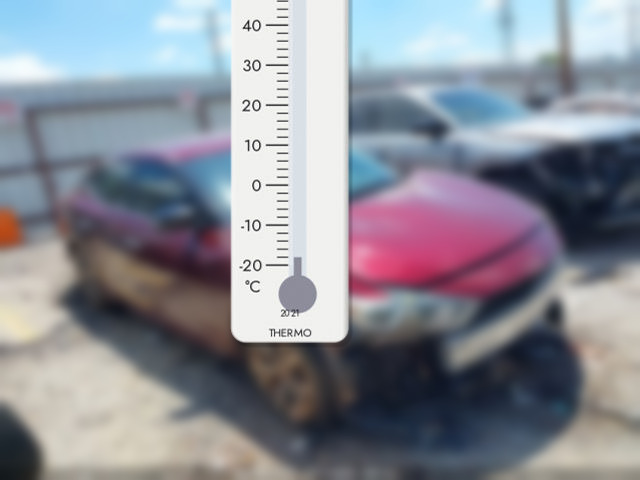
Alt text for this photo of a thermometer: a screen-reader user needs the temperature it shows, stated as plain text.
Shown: -18 °C
